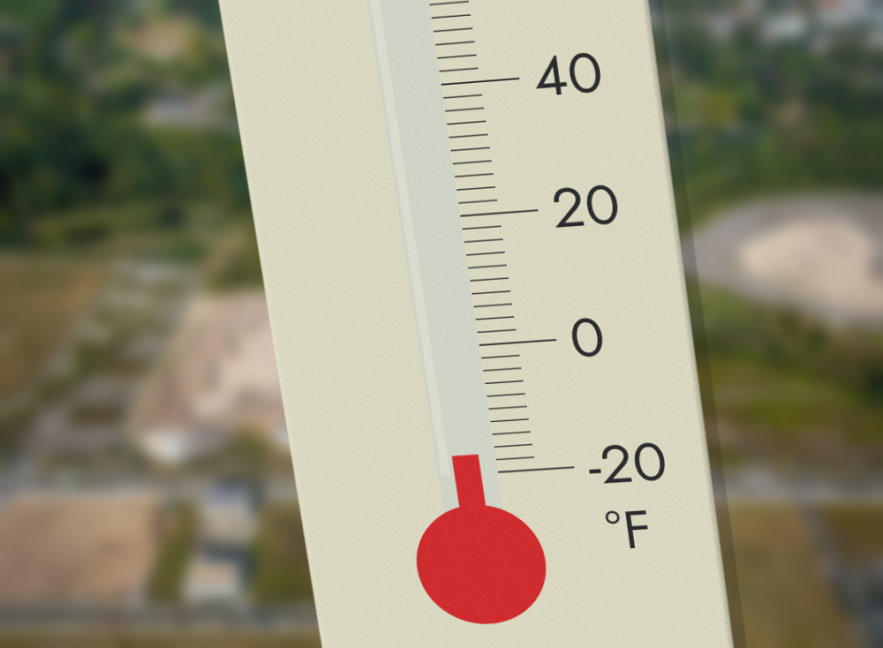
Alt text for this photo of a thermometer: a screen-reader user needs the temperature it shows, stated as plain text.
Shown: -17 °F
